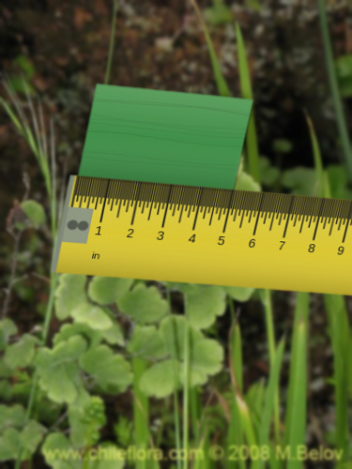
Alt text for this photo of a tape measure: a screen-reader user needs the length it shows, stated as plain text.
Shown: 5 in
